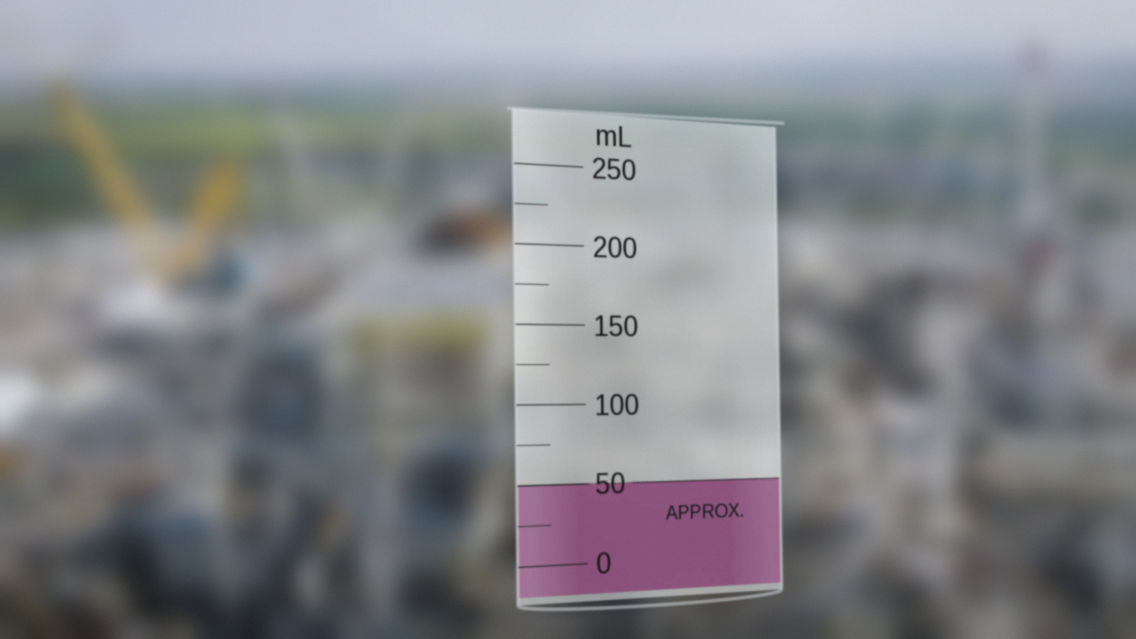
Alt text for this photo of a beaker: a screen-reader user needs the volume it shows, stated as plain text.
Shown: 50 mL
